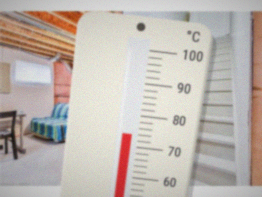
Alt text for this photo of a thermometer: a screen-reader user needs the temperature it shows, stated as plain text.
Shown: 74 °C
